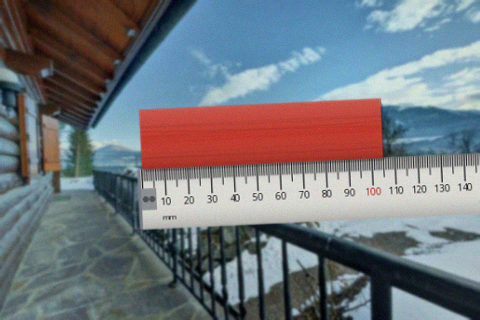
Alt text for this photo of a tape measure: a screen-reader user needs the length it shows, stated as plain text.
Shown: 105 mm
